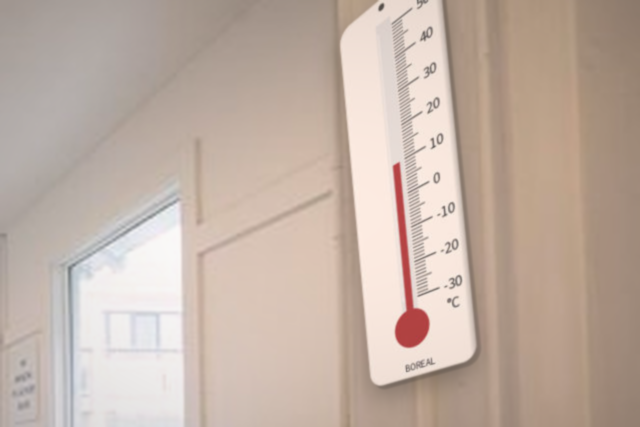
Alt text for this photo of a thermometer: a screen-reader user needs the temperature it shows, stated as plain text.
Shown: 10 °C
